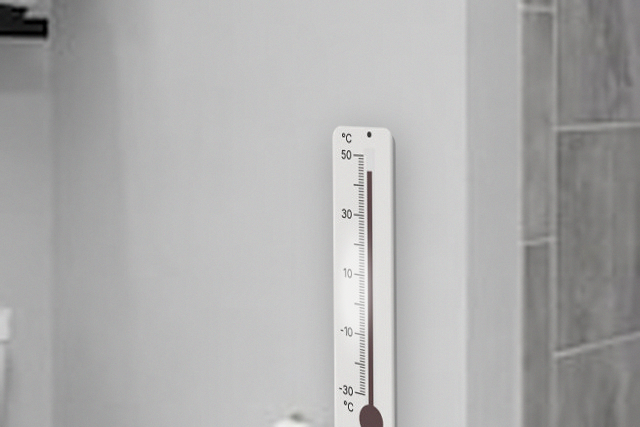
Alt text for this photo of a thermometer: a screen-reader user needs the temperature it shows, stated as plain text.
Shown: 45 °C
